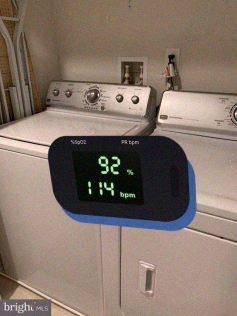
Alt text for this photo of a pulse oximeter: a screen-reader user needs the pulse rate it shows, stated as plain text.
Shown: 114 bpm
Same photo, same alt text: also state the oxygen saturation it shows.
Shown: 92 %
